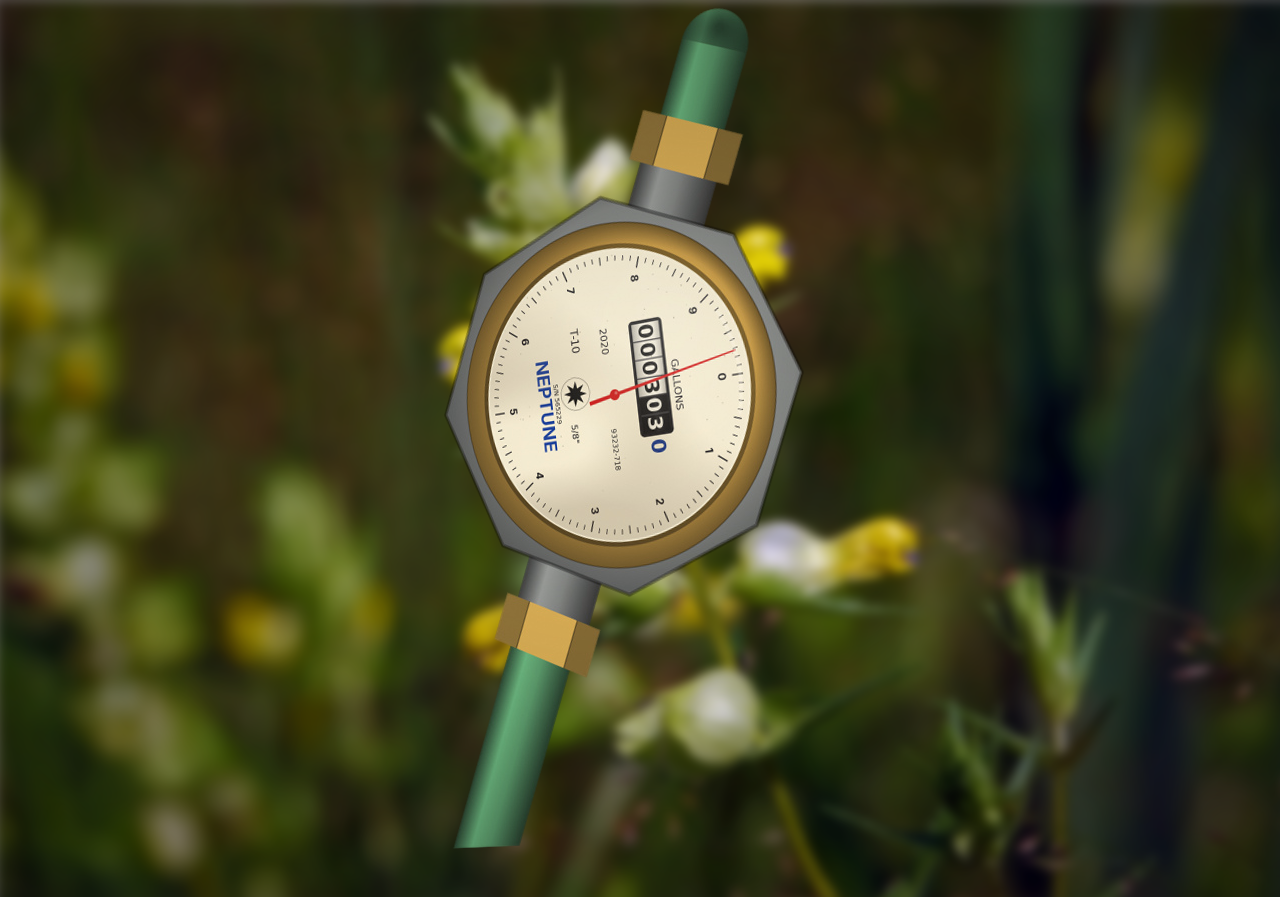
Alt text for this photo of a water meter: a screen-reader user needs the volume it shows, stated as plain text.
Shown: 3029.7 gal
